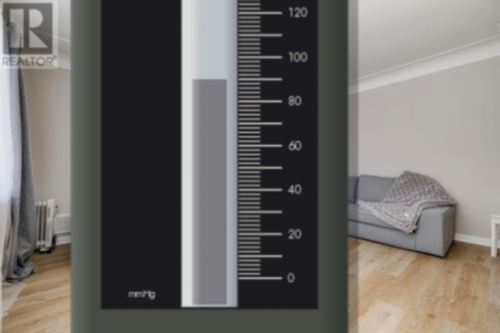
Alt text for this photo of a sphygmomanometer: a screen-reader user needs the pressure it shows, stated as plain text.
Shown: 90 mmHg
